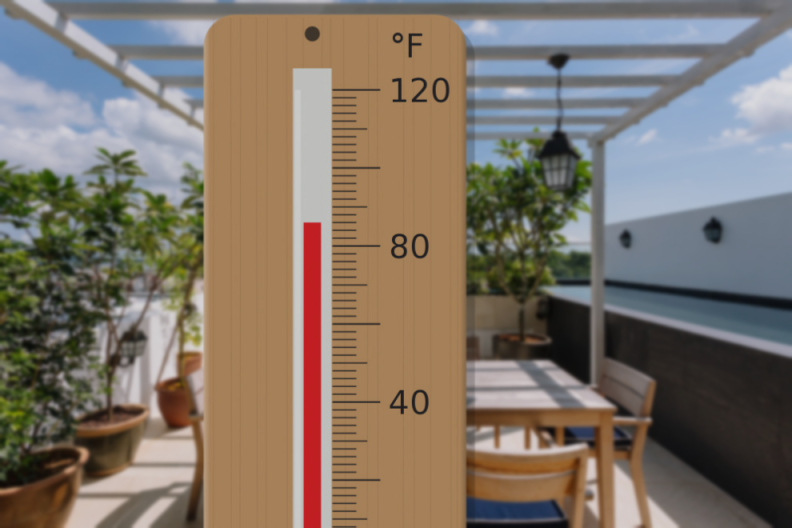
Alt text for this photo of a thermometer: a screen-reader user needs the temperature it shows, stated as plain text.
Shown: 86 °F
